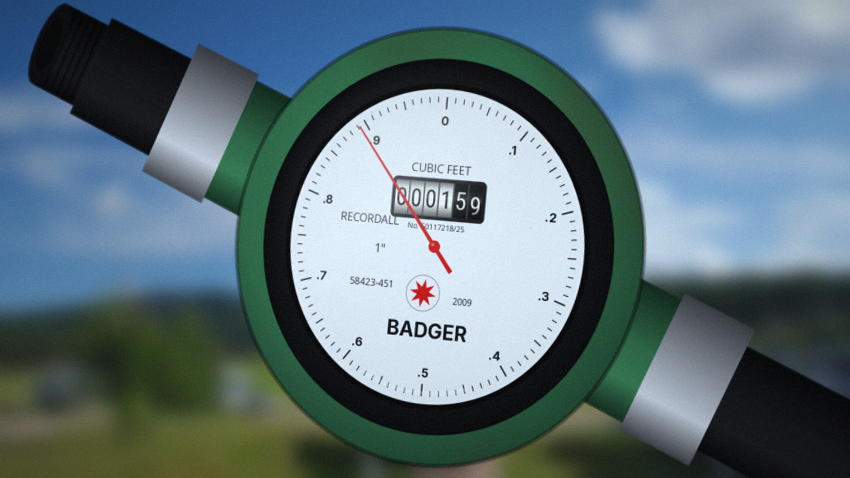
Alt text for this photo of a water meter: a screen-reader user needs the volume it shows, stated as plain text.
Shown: 158.89 ft³
